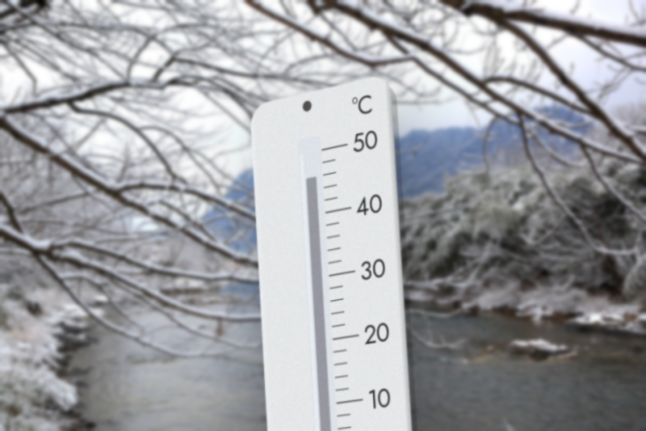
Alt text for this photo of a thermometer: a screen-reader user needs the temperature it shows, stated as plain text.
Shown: 46 °C
